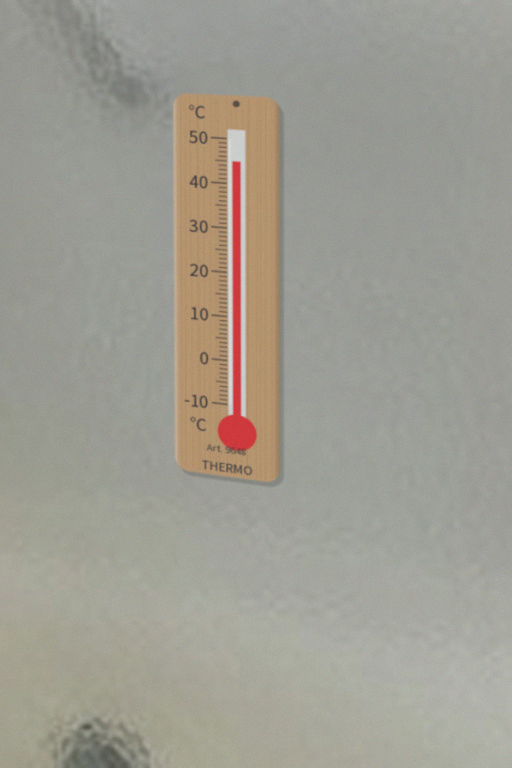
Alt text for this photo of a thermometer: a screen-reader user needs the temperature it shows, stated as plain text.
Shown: 45 °C
